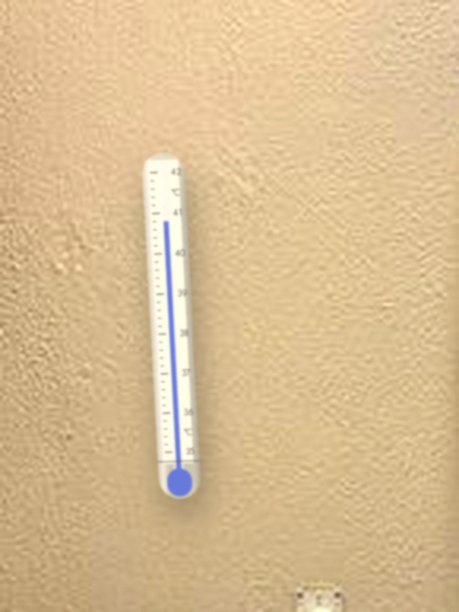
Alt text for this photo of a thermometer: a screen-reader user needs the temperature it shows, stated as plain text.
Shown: 40.8 °C
